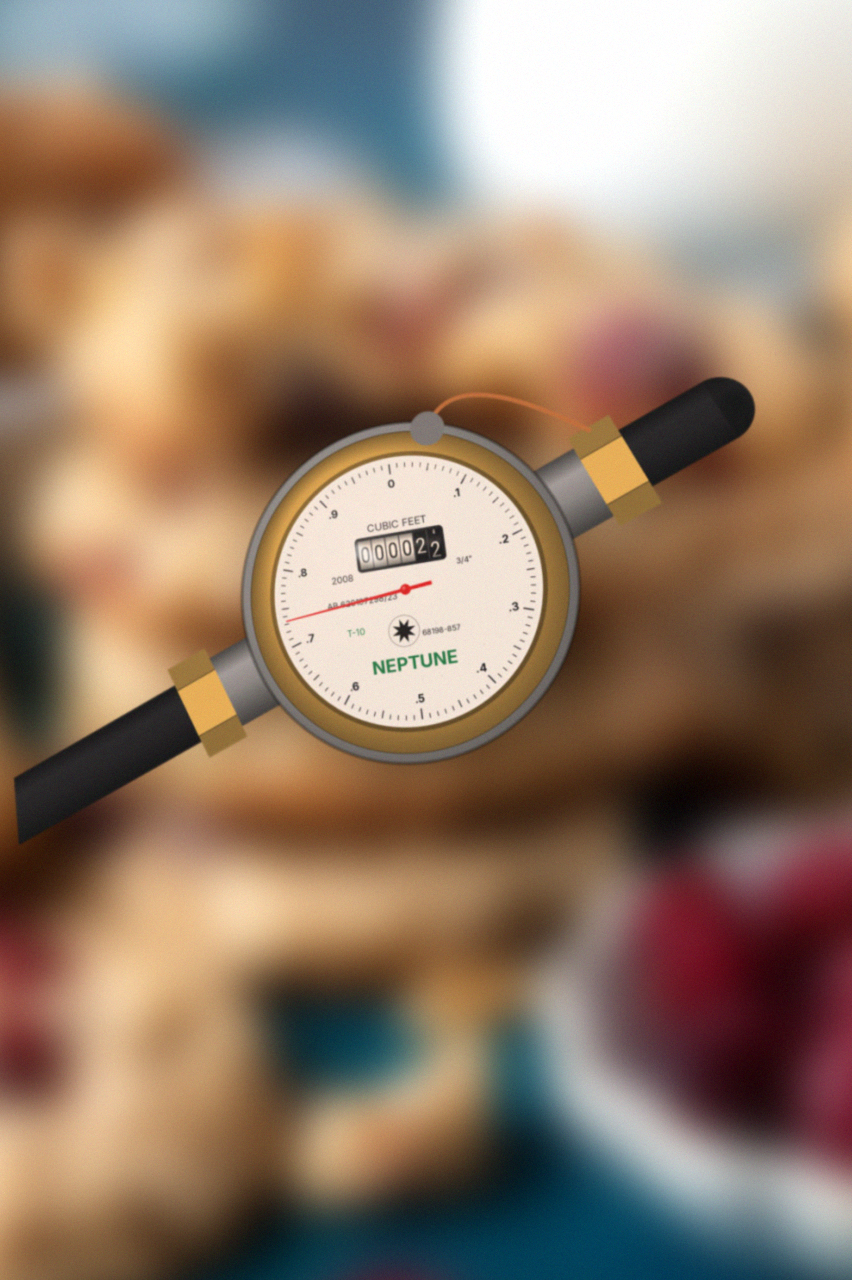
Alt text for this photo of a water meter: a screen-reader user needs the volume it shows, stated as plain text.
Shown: 21.73 ft³
